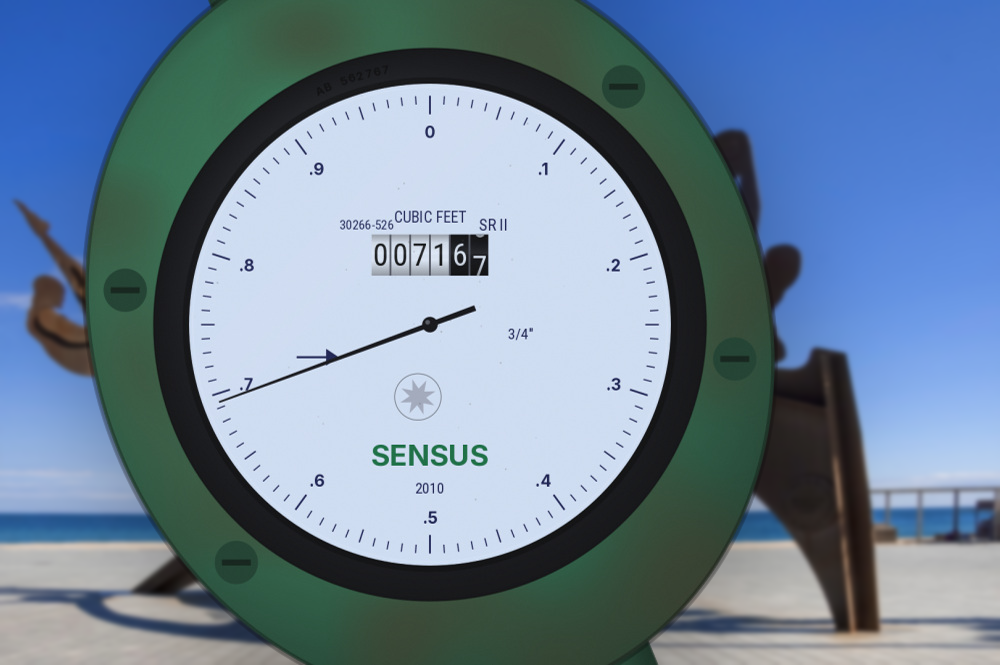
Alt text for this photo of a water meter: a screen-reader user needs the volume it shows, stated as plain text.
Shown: 7166.69 ft³
